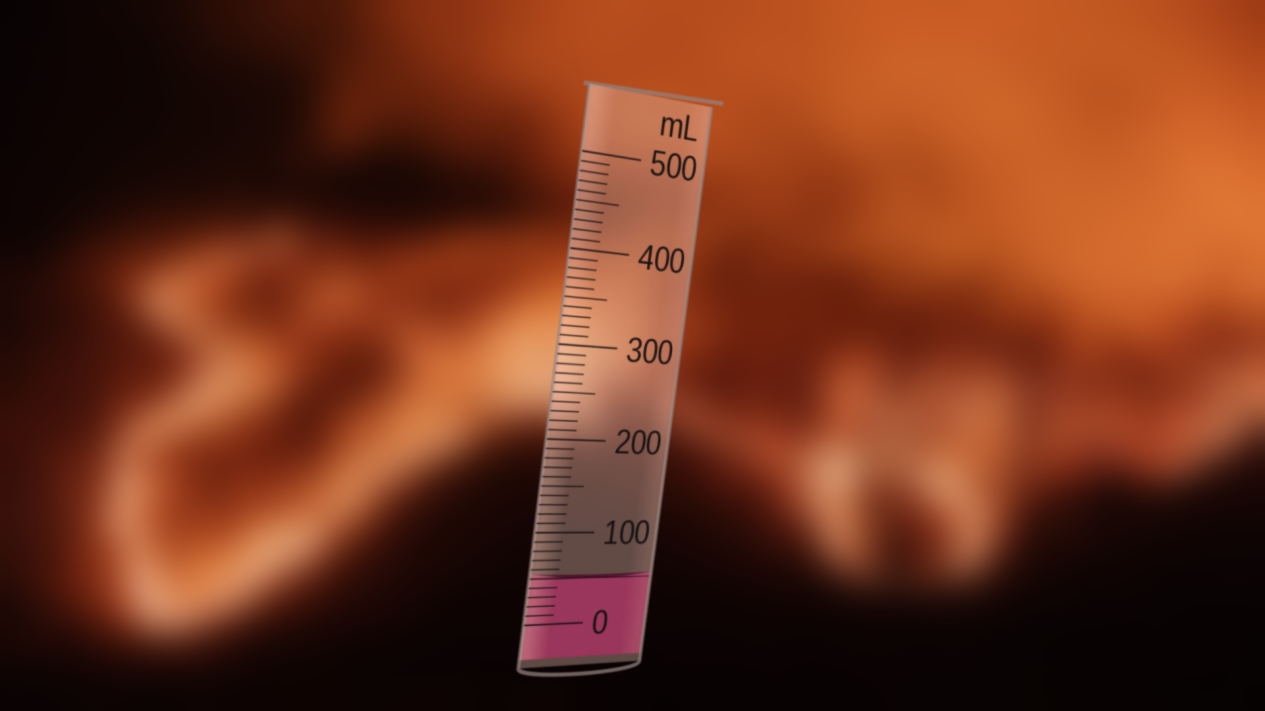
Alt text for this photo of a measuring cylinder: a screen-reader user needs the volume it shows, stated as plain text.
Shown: 50 mL
